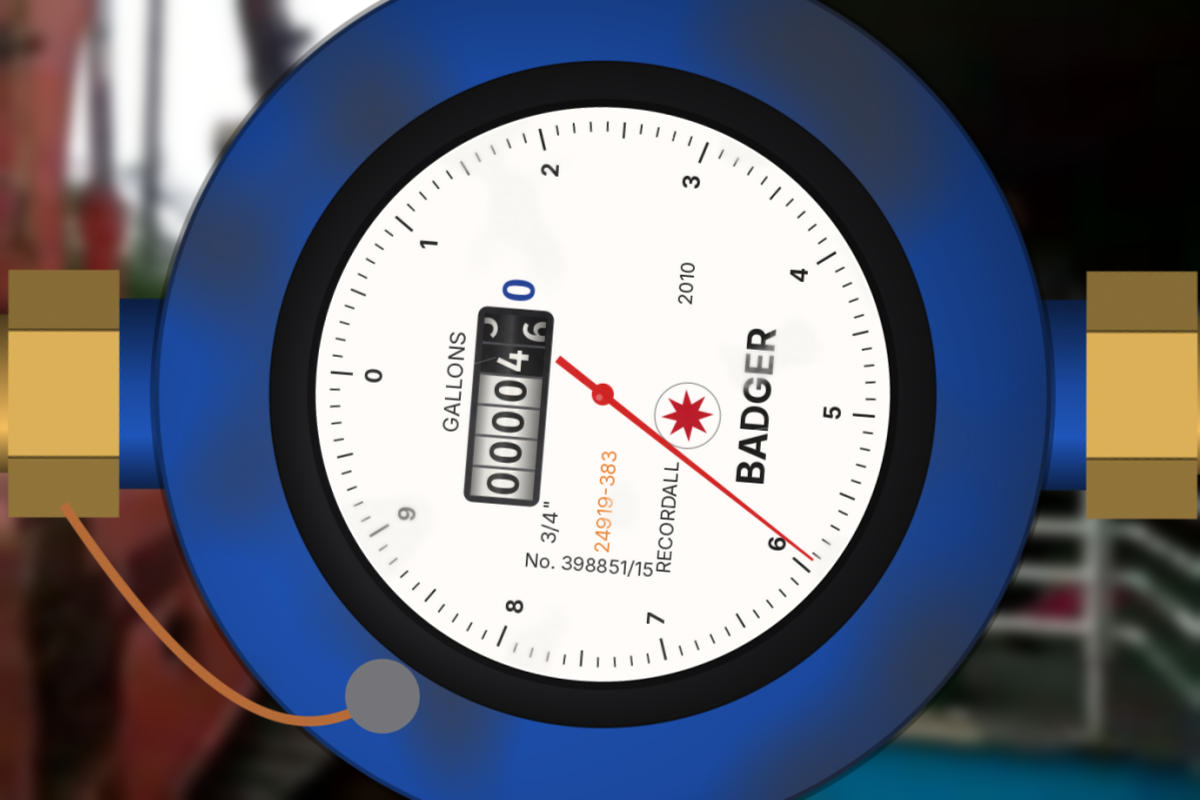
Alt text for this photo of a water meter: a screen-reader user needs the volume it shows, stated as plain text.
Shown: 455.9 gal
